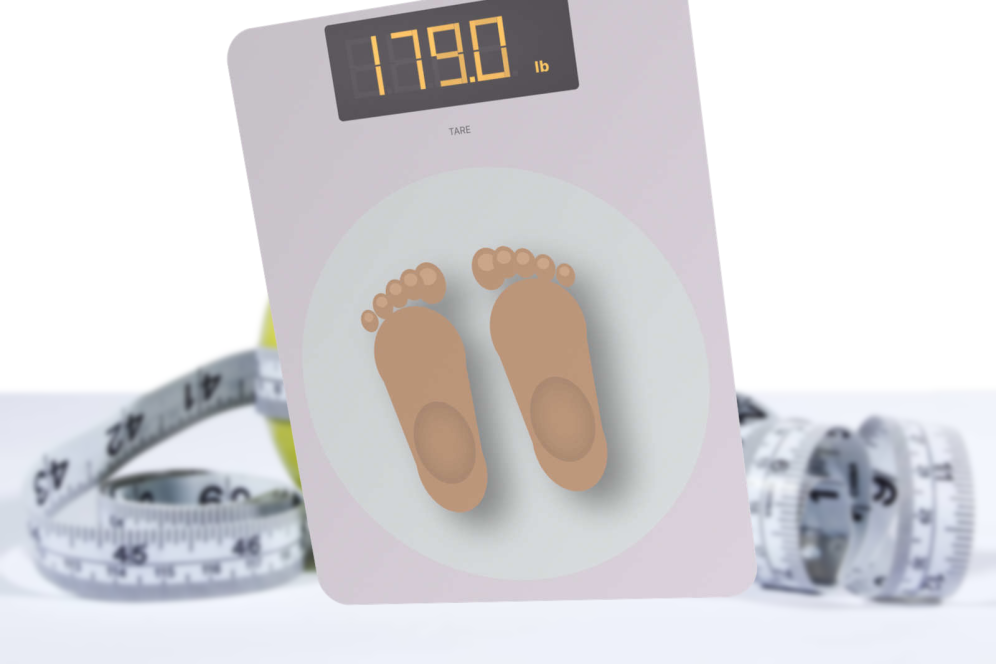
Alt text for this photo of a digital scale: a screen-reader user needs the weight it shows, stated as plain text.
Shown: 179.0 lb
